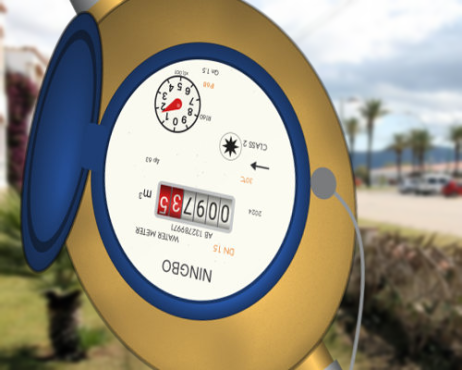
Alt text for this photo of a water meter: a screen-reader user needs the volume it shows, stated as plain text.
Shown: 97.351 m³
